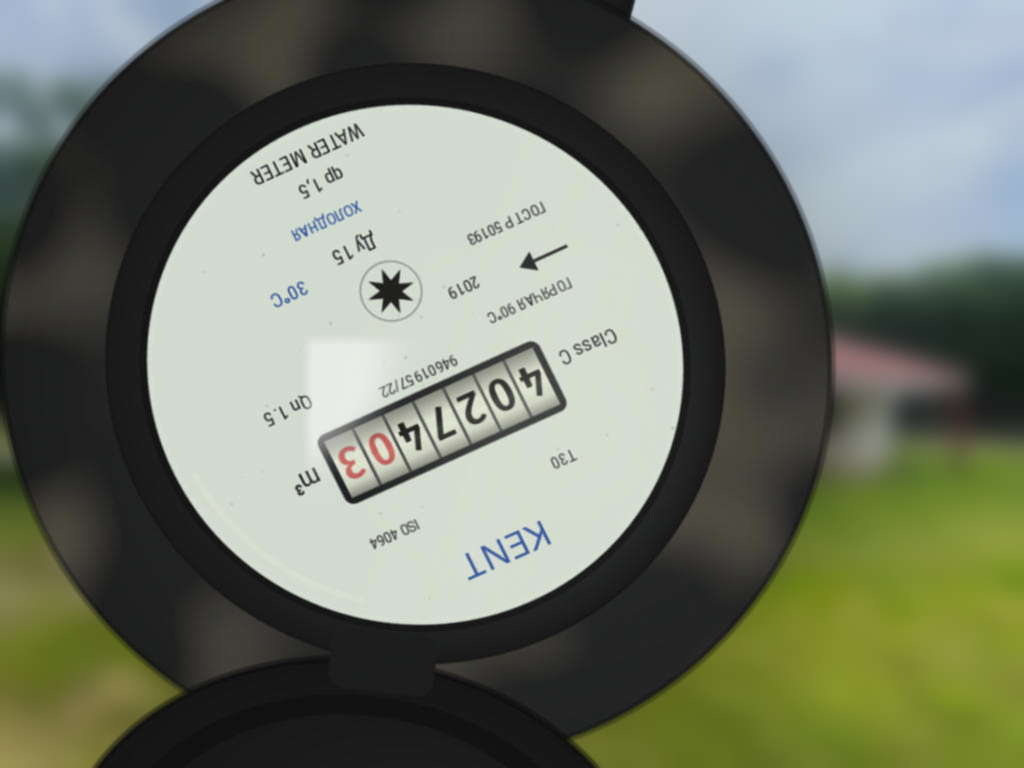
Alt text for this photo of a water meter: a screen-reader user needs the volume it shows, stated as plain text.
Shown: 40274.03 m³
